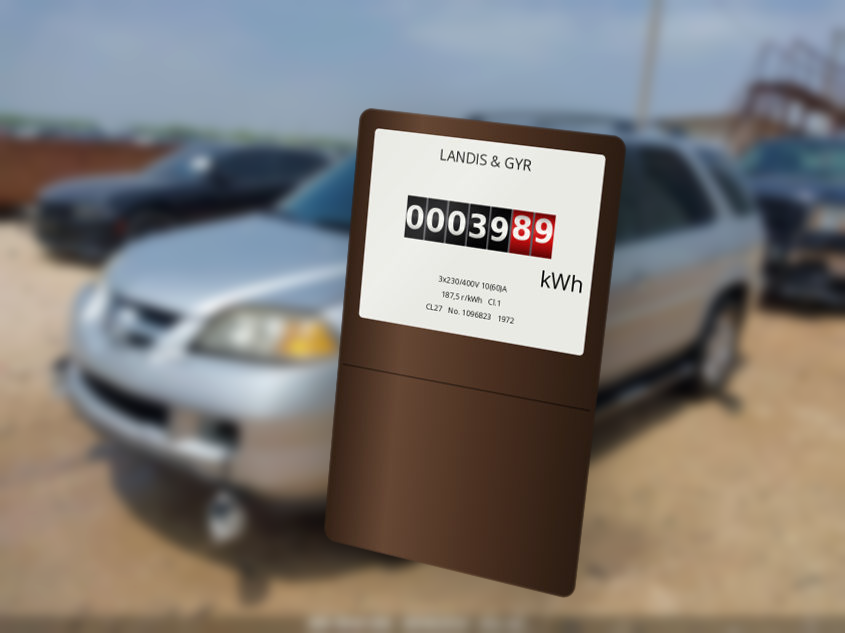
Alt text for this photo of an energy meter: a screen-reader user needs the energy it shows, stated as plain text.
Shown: 39.89 kWh
